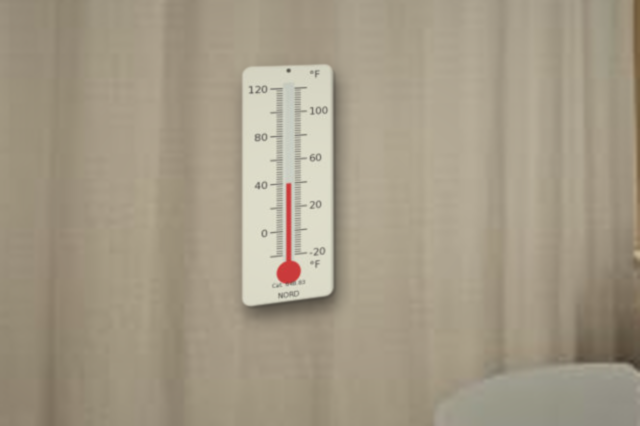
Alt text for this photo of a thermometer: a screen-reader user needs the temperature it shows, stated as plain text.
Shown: 40 °F
